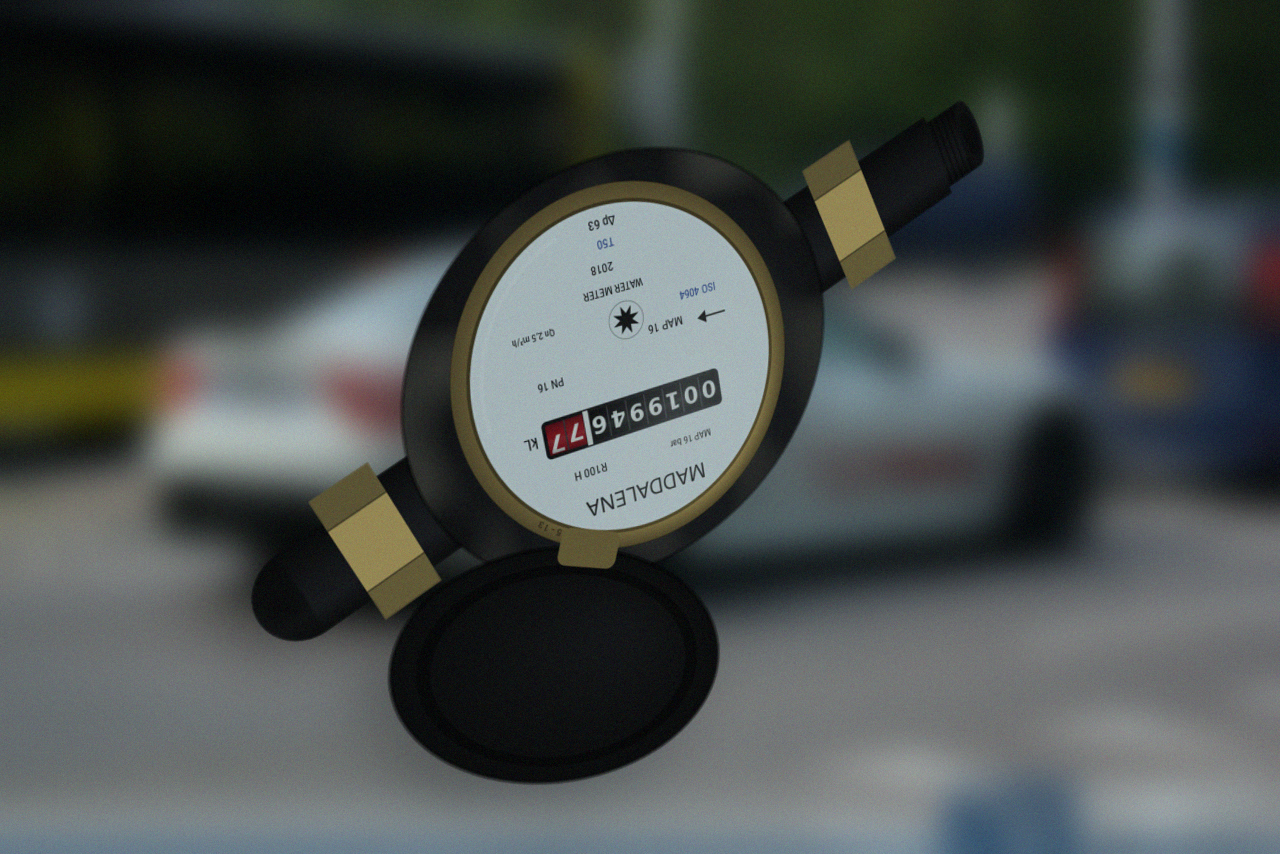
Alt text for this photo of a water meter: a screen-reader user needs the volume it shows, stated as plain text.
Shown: 19946.77 kL
